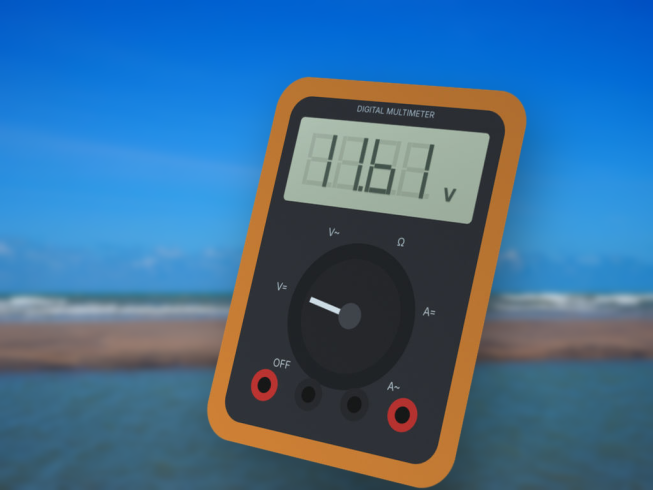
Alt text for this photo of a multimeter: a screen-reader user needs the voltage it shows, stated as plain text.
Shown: 11.61 V
